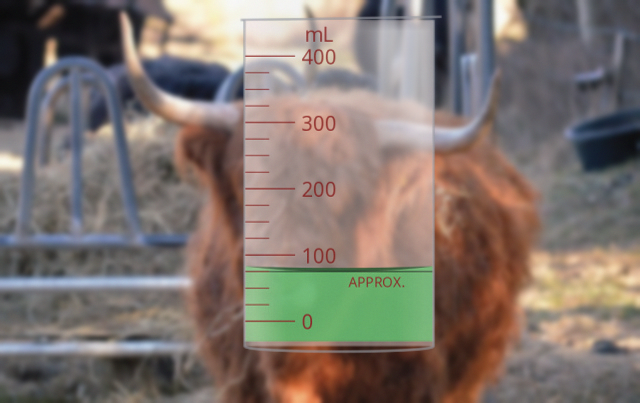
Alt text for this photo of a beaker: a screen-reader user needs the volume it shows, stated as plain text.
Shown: 75 mL
